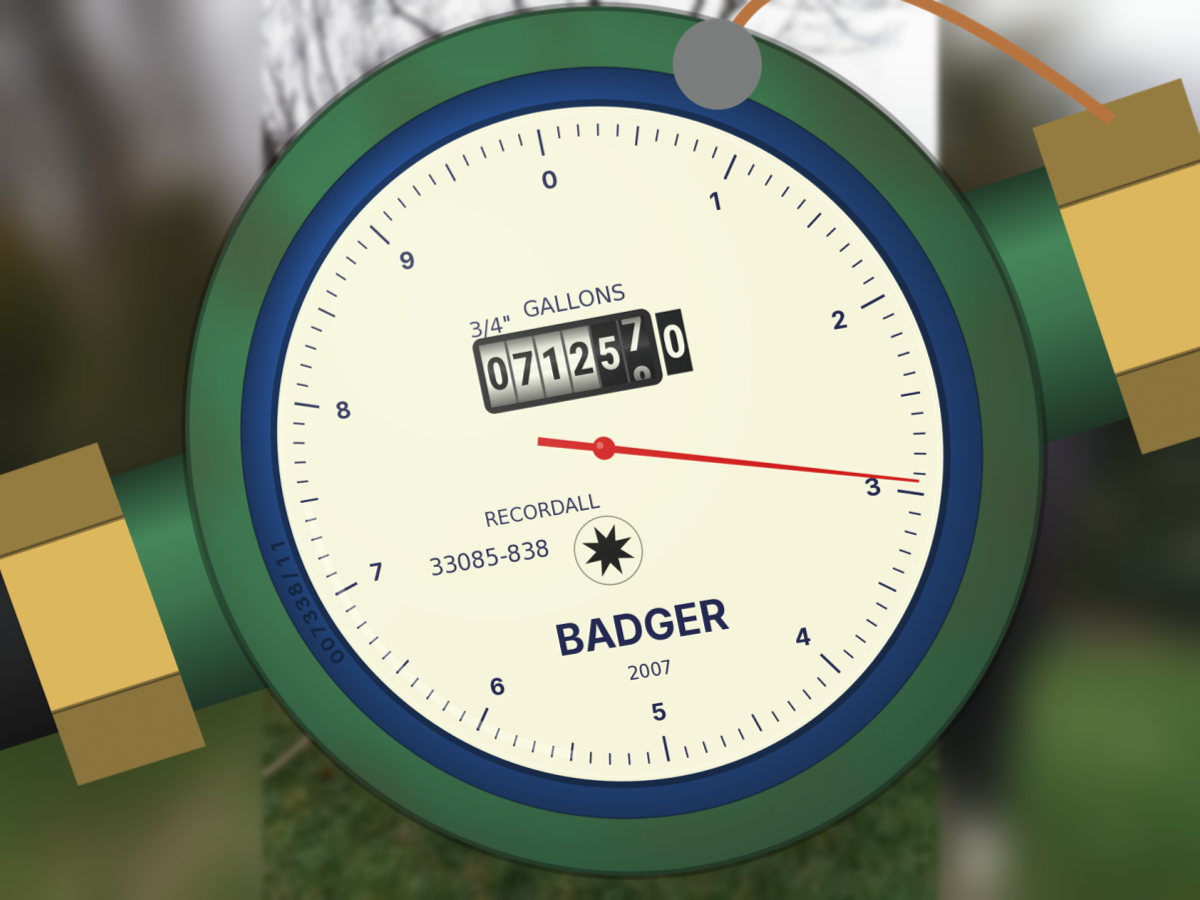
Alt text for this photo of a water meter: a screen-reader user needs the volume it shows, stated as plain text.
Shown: 712572.9 gal
